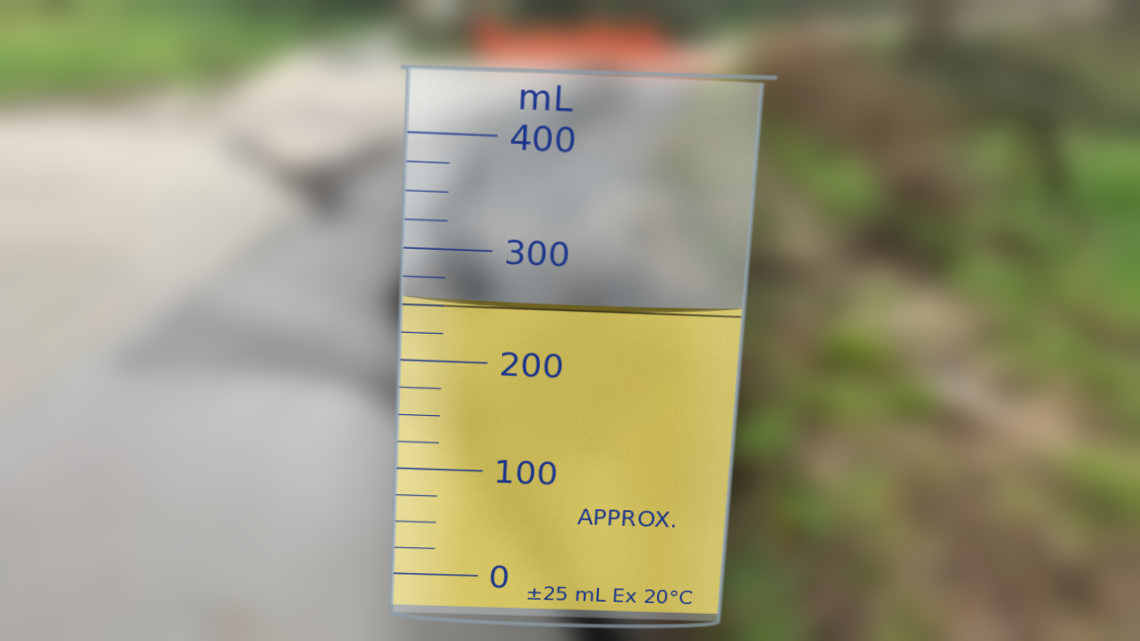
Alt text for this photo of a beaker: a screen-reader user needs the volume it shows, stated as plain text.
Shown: 250 mL
